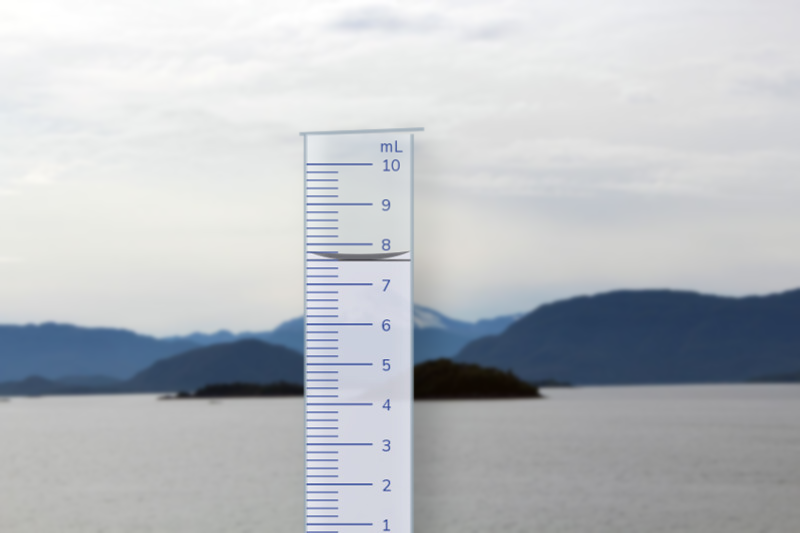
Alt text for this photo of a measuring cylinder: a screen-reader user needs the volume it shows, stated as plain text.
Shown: 7.6 mL
